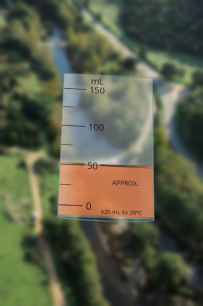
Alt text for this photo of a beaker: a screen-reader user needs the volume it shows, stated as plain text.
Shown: 50 mL
